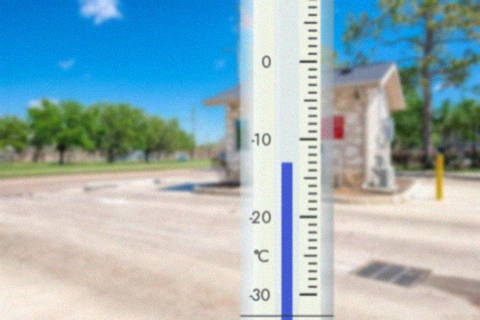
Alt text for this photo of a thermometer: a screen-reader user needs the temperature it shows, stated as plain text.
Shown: -13 °C
